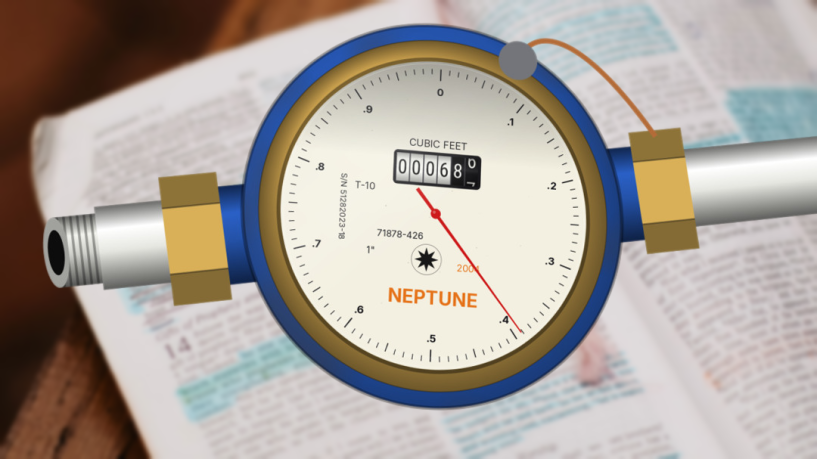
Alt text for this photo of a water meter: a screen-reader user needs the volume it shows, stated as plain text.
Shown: 686.39 ft³
